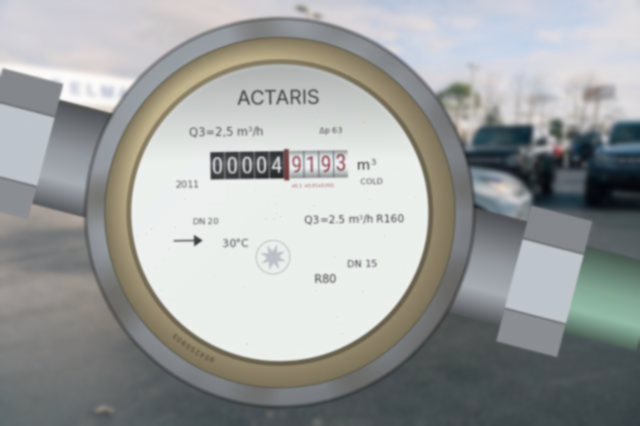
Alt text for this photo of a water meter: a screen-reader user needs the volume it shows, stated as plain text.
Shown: 4.9193 m³
